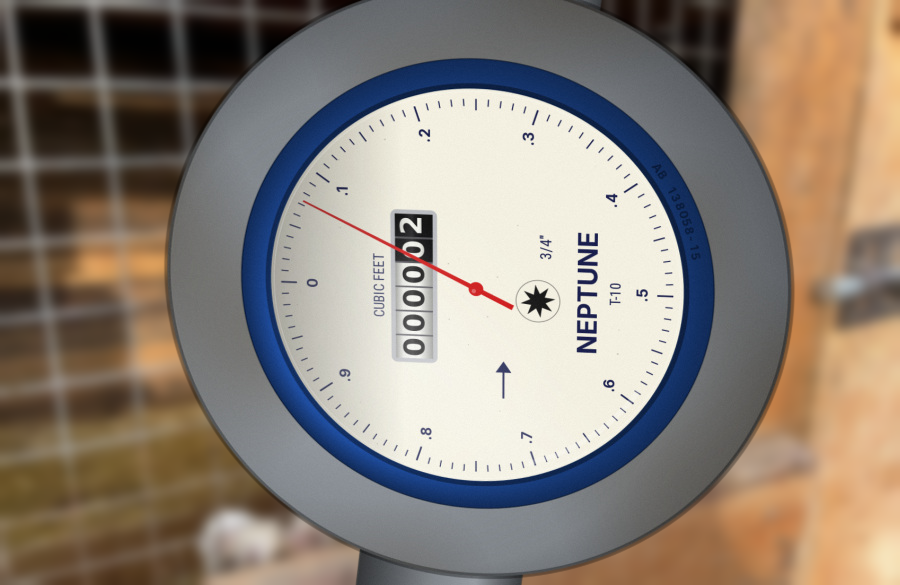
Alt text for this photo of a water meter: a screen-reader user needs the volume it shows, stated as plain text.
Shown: 2.07 ft³
